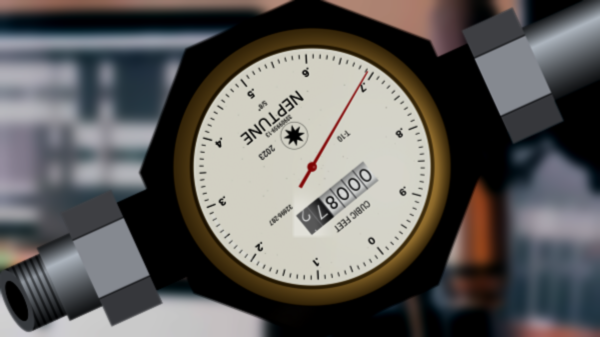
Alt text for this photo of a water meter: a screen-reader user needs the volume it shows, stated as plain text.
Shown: 871.69 ft³
